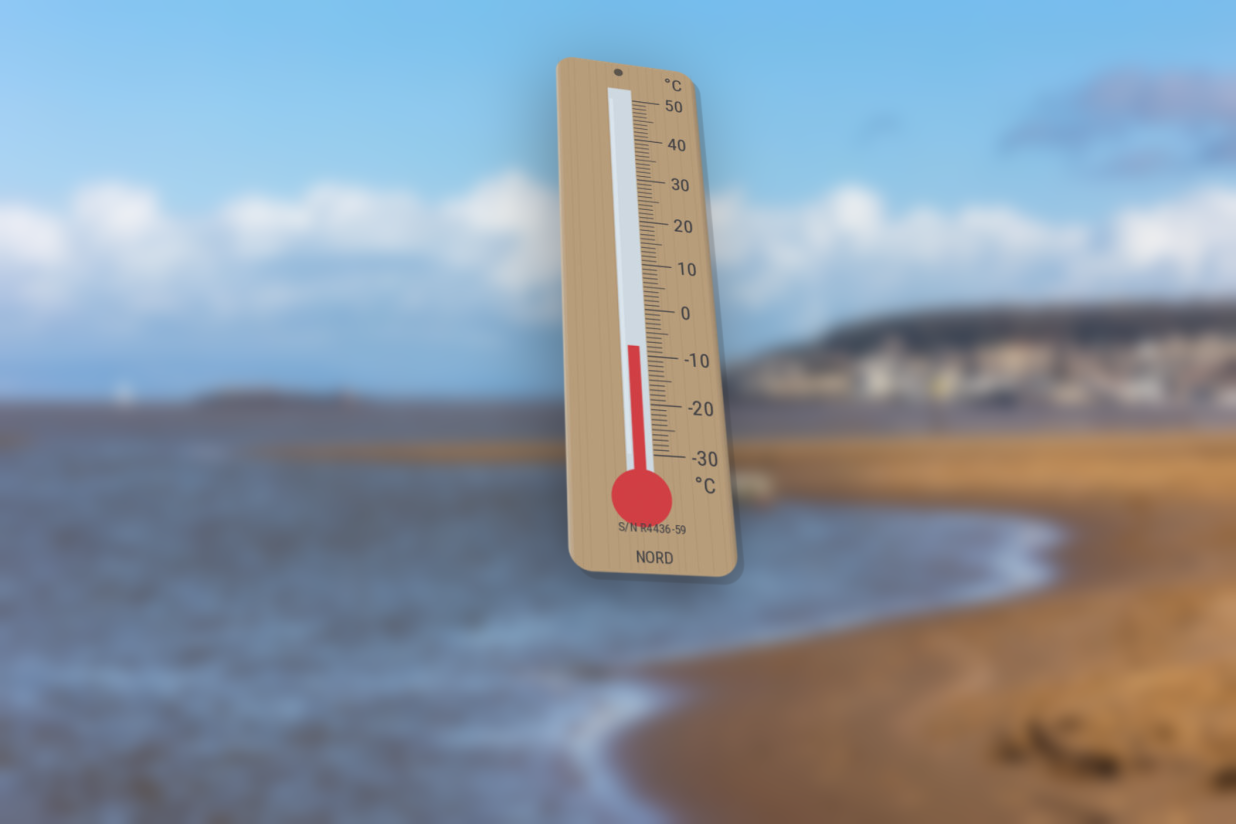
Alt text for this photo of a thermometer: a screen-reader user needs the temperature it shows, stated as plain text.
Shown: -8 °C
